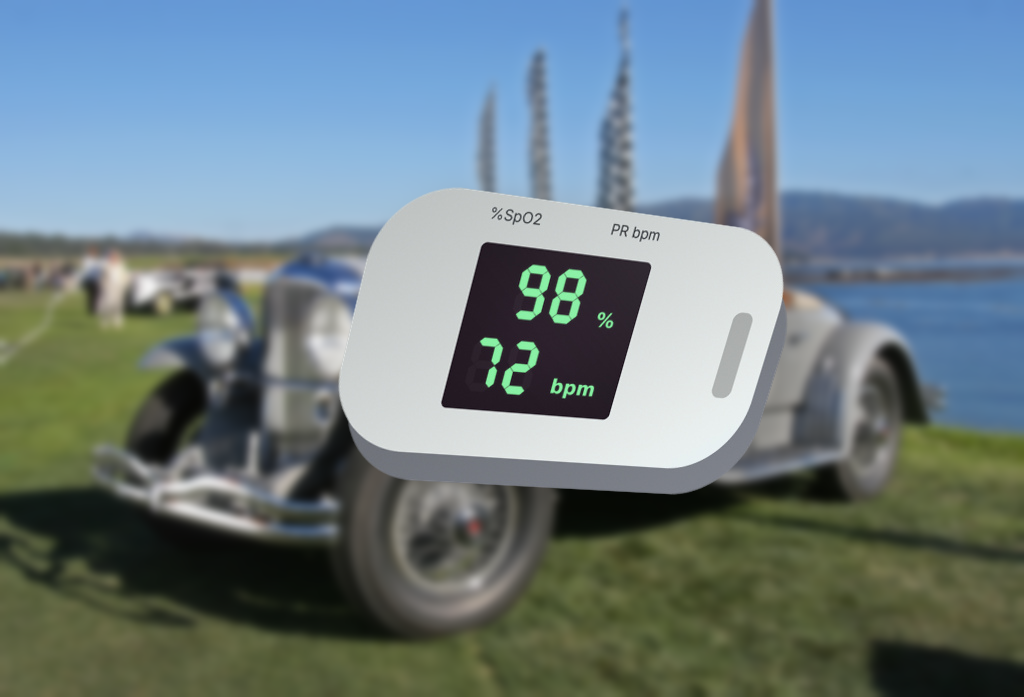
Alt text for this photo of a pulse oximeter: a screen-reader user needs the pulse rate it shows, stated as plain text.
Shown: 72 bpm
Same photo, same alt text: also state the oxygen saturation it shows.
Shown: 98 %
